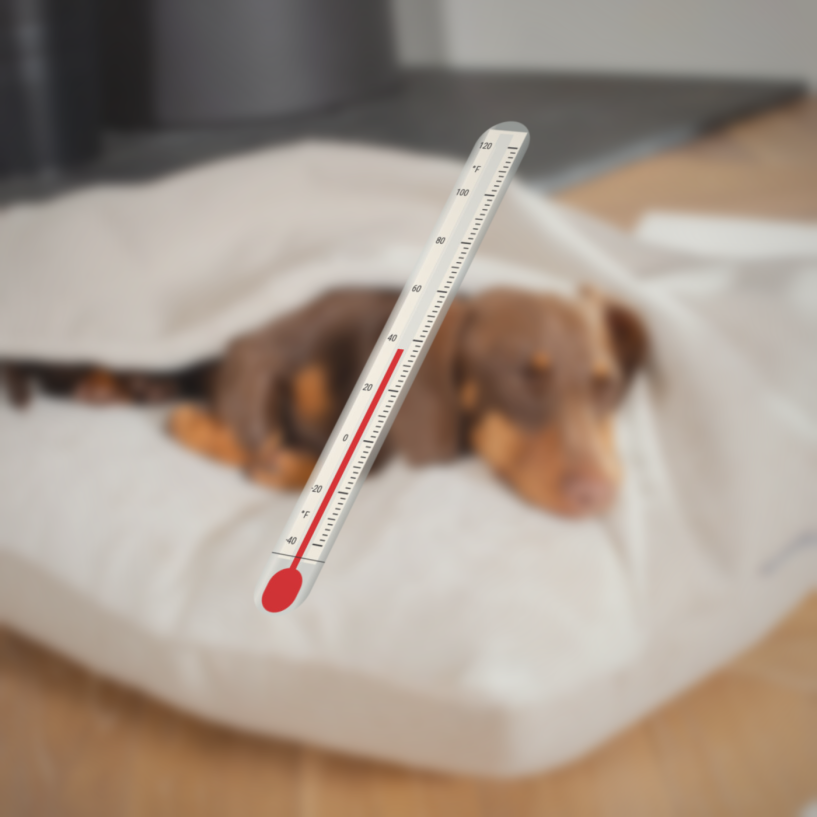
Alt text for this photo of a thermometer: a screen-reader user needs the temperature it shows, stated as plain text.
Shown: 36 °F
